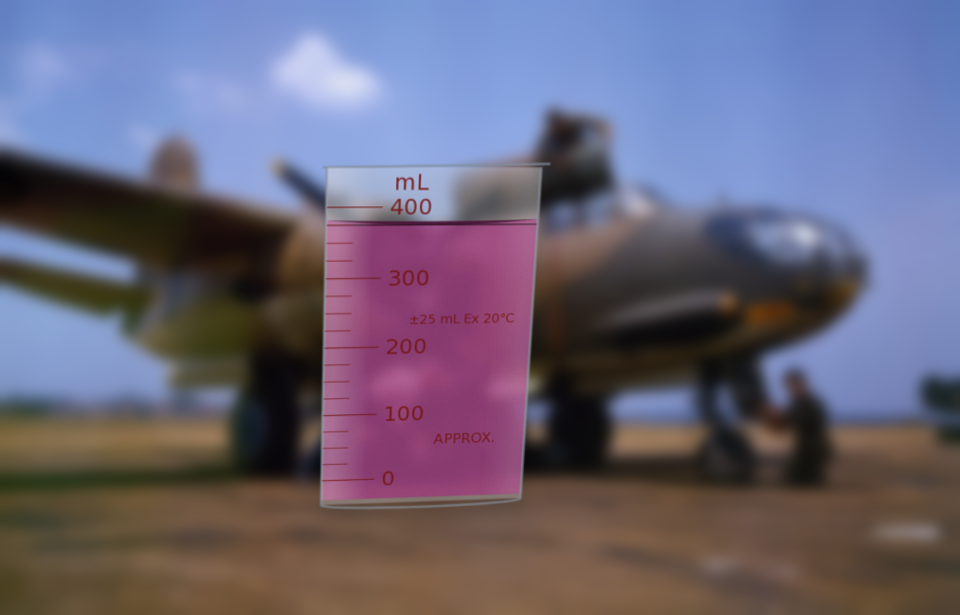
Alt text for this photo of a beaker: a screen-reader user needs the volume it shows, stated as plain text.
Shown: 375 mL
